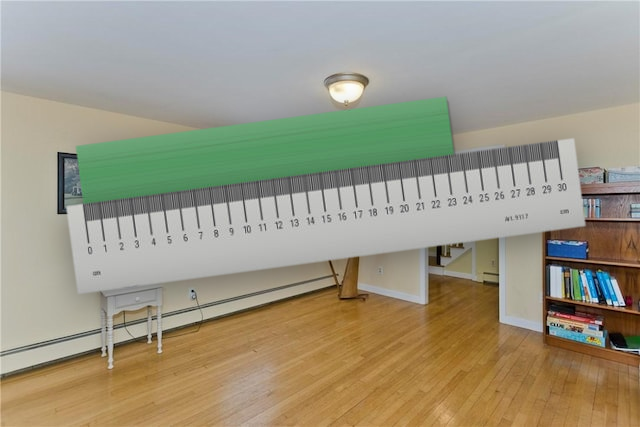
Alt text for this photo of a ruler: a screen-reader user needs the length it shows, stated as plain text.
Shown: 23.5 cm
